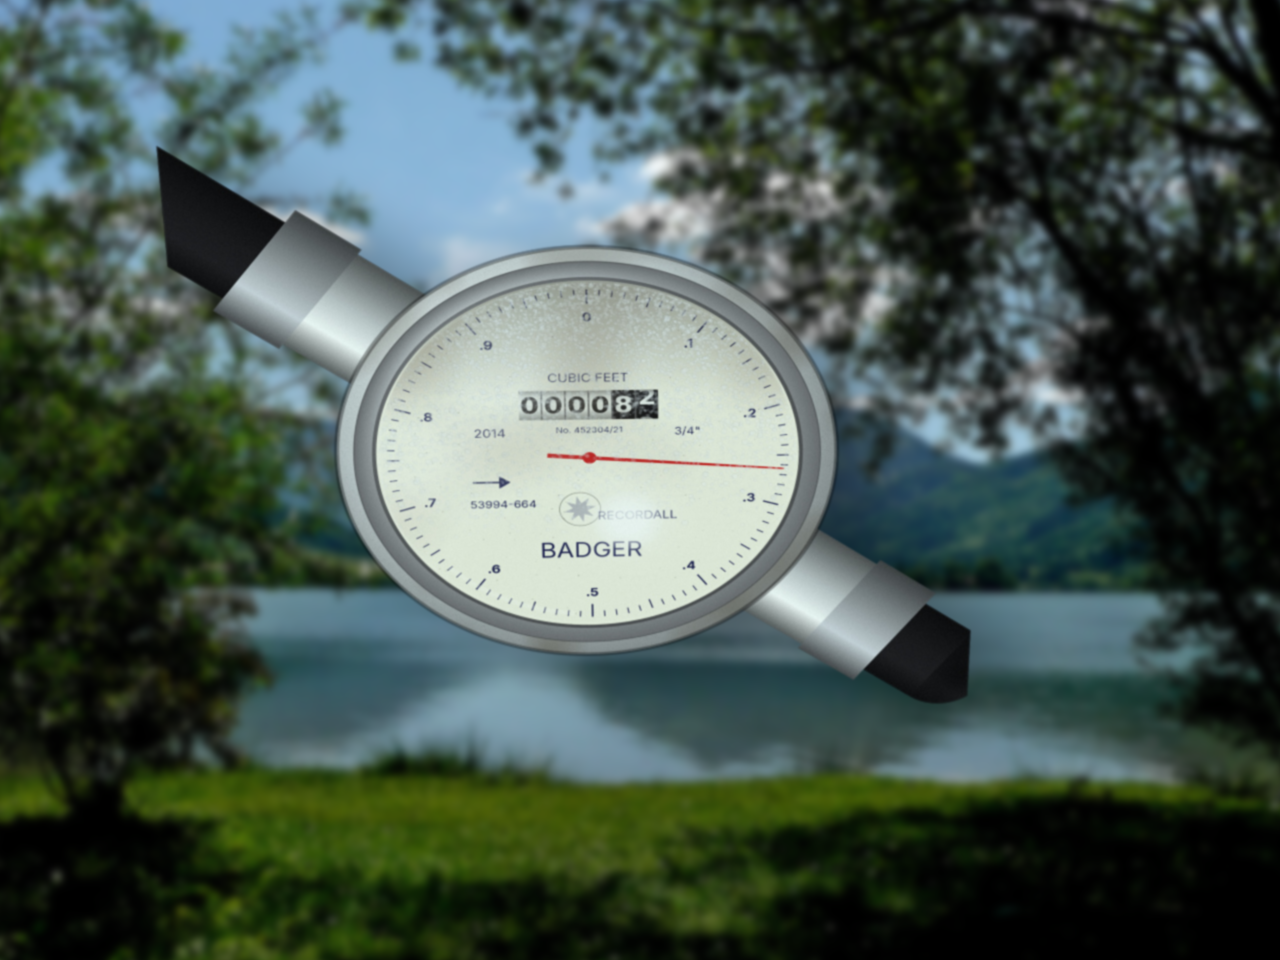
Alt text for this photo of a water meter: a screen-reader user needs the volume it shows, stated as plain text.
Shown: 82.26 ft³
